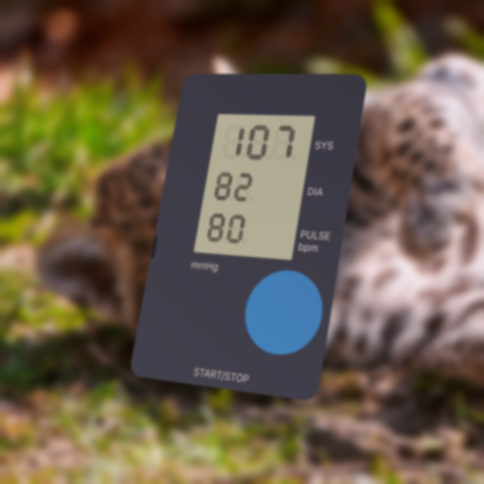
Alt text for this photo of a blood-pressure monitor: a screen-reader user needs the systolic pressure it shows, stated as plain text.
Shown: 107 mmHg
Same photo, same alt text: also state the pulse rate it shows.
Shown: 80 bpm
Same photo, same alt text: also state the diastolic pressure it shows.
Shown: 82 mmHg
